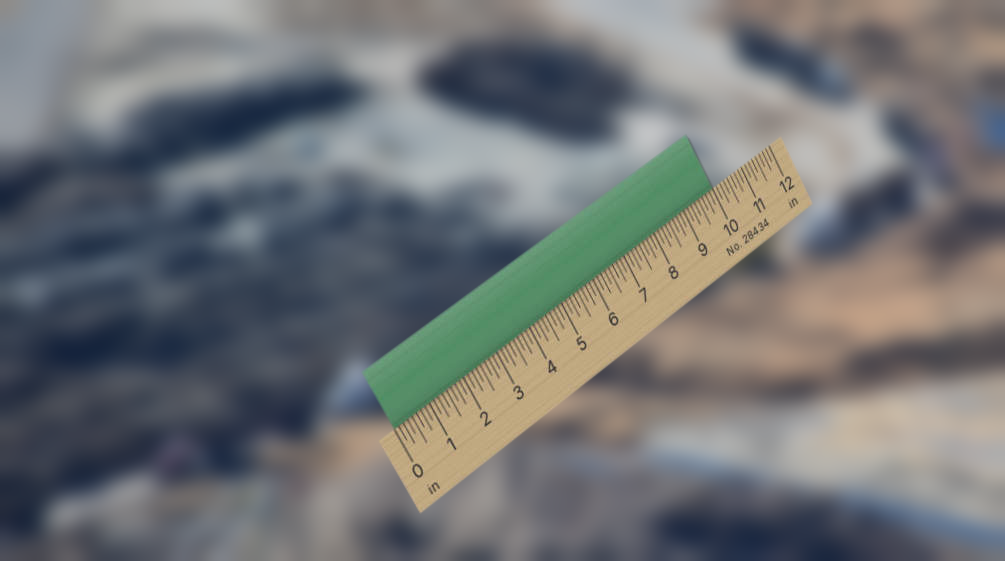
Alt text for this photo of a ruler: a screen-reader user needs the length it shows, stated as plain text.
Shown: 10 in
